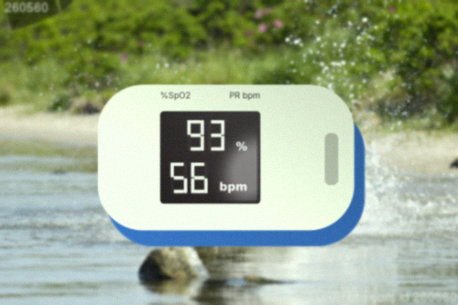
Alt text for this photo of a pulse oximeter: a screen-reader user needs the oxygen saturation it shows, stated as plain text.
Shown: 93 %
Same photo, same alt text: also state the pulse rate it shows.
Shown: 56 bpm
